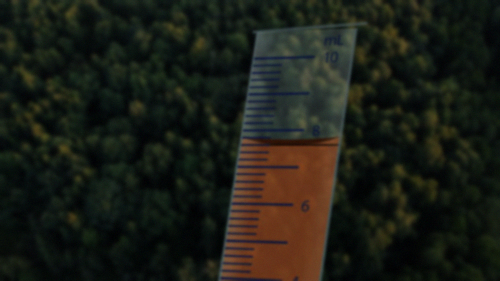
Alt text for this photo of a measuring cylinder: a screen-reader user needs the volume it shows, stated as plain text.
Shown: 7.6 mL
